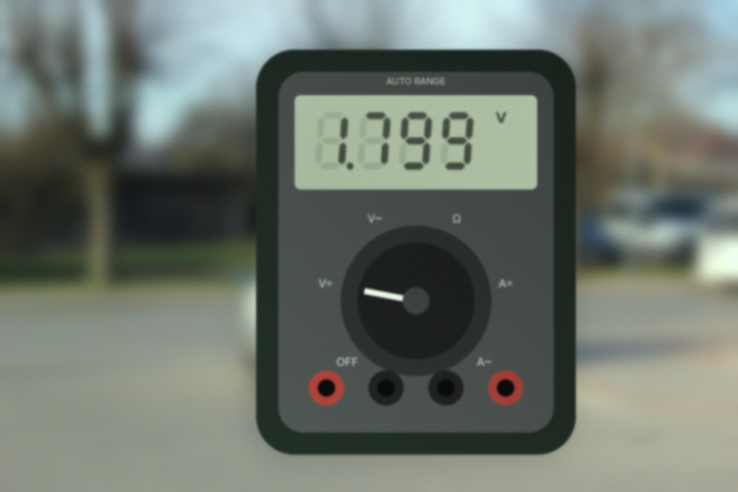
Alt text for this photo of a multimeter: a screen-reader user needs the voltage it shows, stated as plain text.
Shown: 1.799 V
